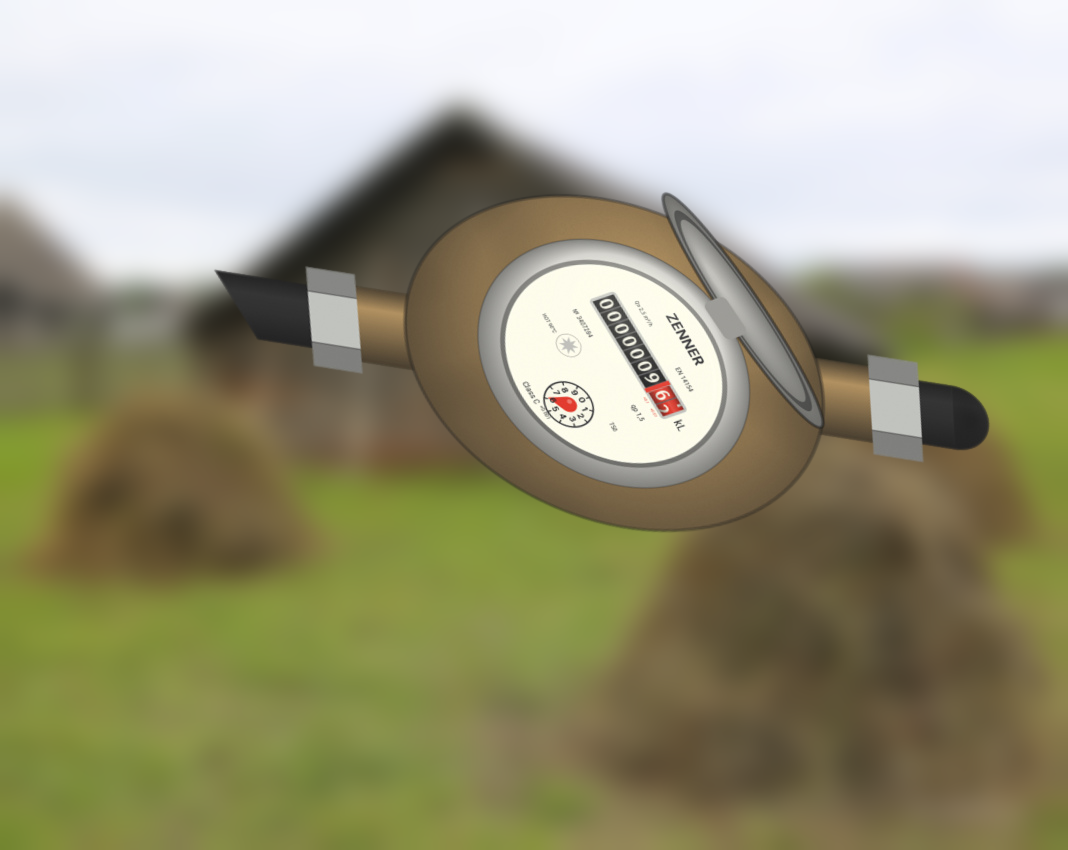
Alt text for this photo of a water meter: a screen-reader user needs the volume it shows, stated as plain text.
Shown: 9.616 kL
